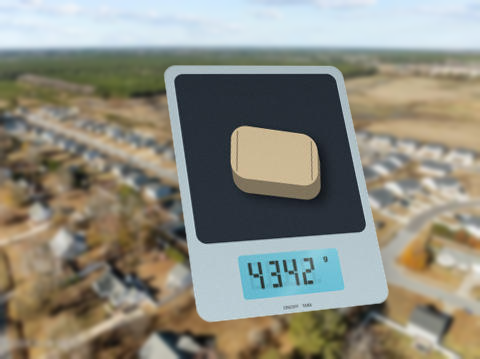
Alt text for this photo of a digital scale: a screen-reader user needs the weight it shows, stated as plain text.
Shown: 4342 g
